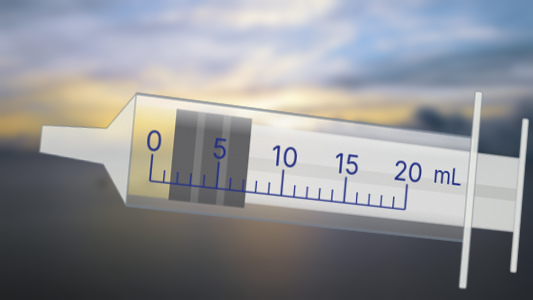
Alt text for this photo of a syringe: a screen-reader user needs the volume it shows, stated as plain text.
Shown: 1.5 mL
